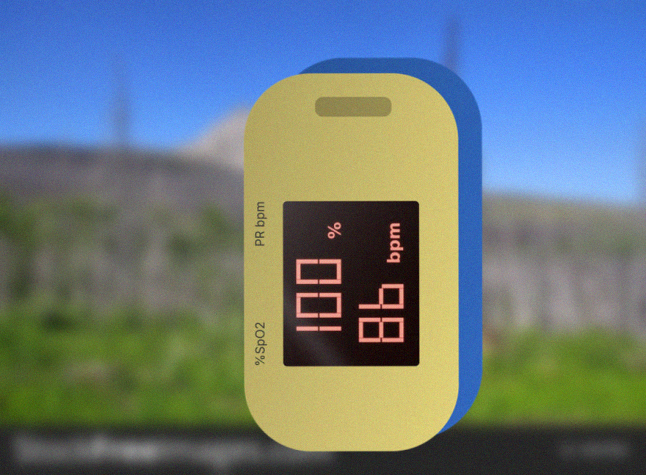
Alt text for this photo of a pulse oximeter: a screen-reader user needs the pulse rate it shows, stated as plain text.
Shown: 86 bpm
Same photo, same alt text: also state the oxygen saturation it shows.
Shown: 100 %
